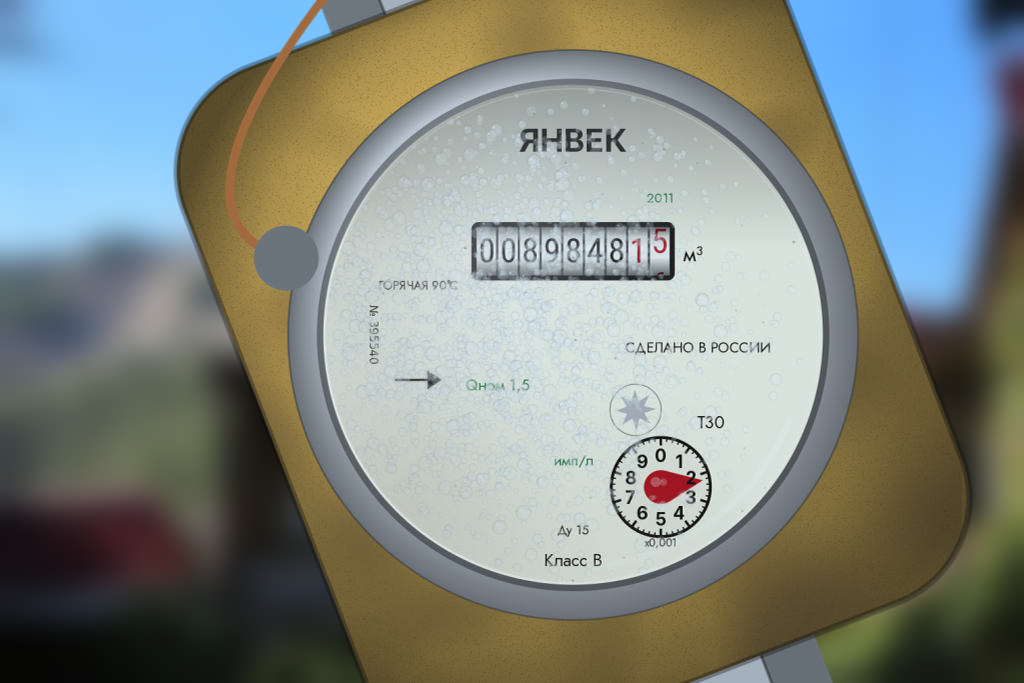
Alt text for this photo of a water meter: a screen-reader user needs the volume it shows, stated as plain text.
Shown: 89848.152 m³
